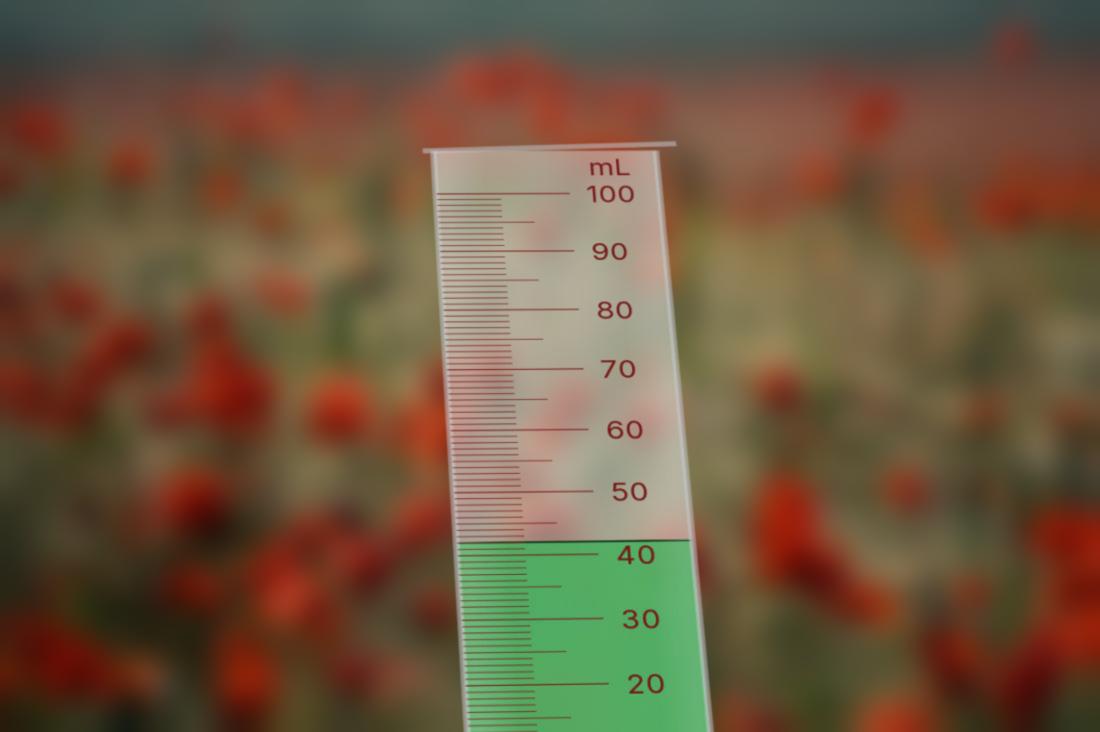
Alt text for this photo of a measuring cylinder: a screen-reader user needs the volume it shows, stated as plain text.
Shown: 42 mL
